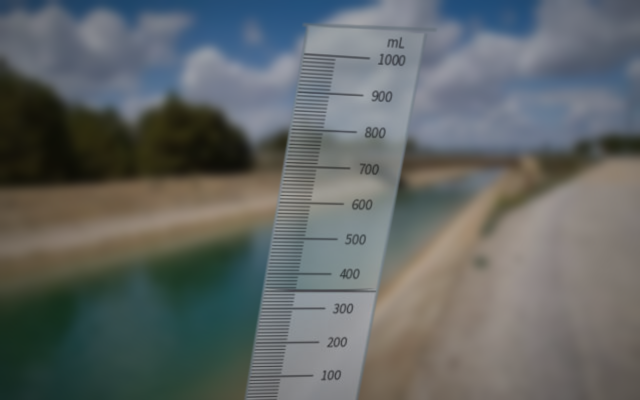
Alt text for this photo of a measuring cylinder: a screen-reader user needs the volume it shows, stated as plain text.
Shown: 350 mL
